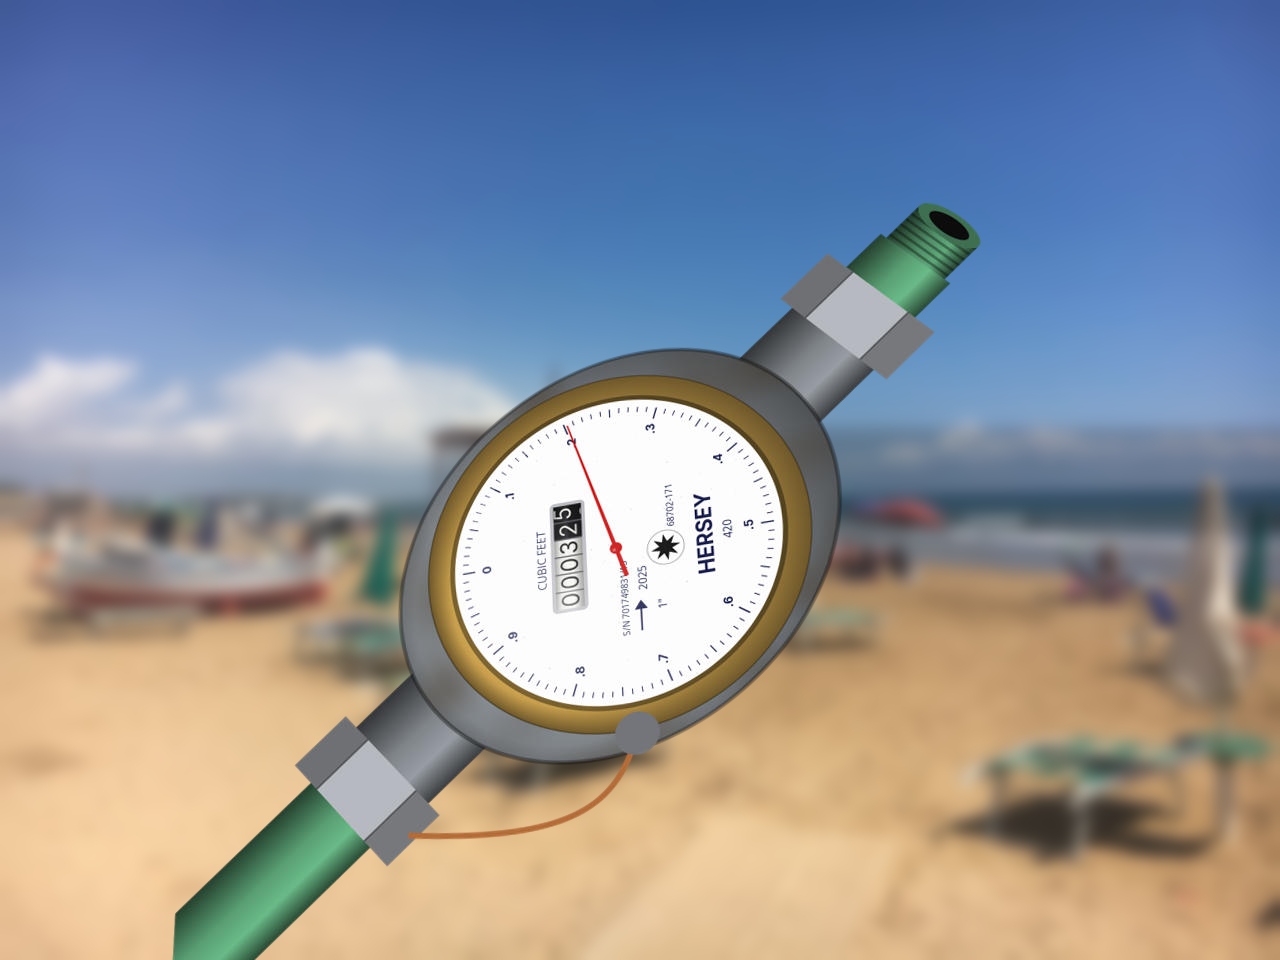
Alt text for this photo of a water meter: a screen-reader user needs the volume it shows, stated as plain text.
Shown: 325.20 ft³
